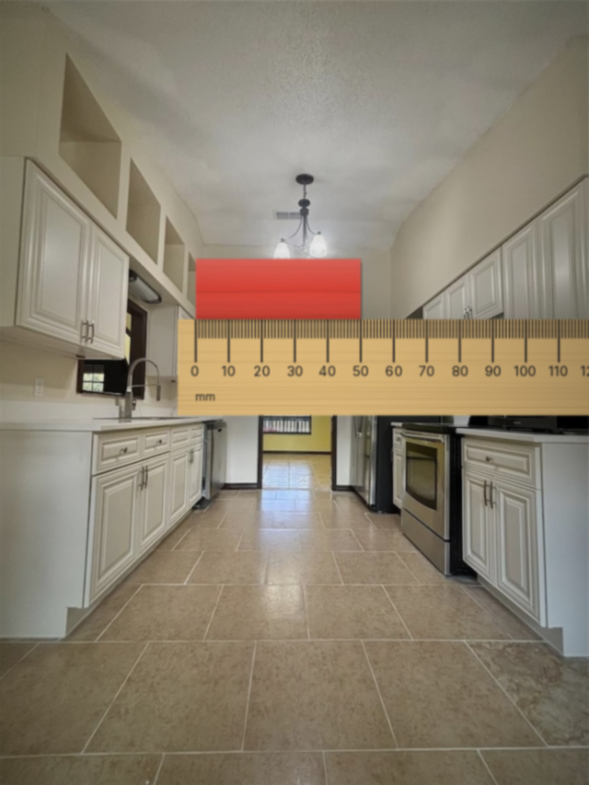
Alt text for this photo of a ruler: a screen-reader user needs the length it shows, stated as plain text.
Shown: 50 mm
